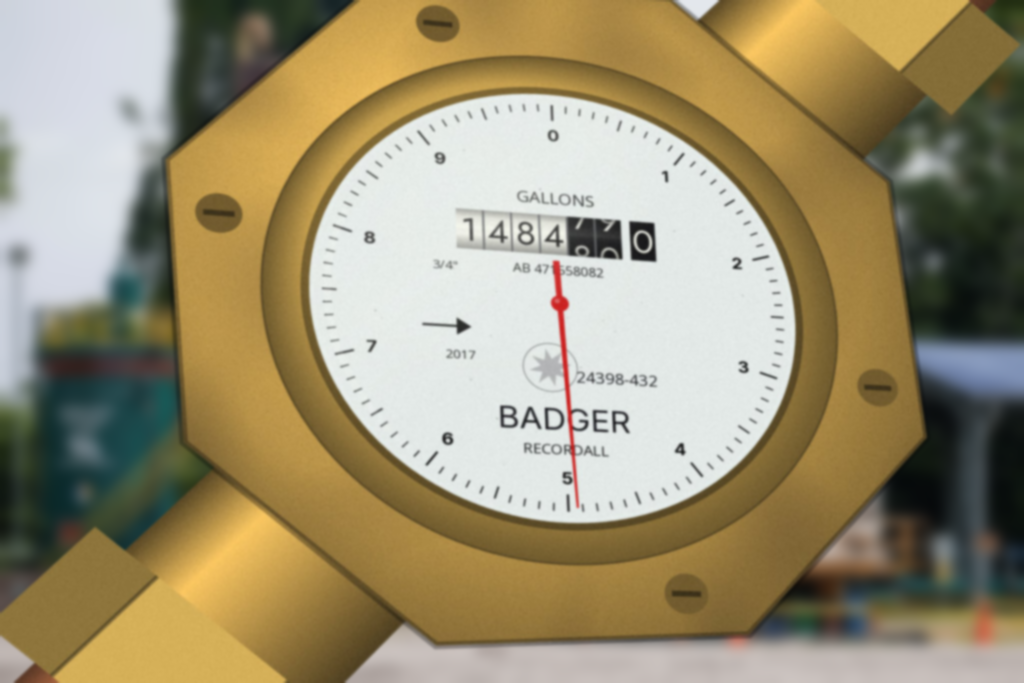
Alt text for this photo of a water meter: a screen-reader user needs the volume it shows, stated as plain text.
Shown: 1484794.9 gal
